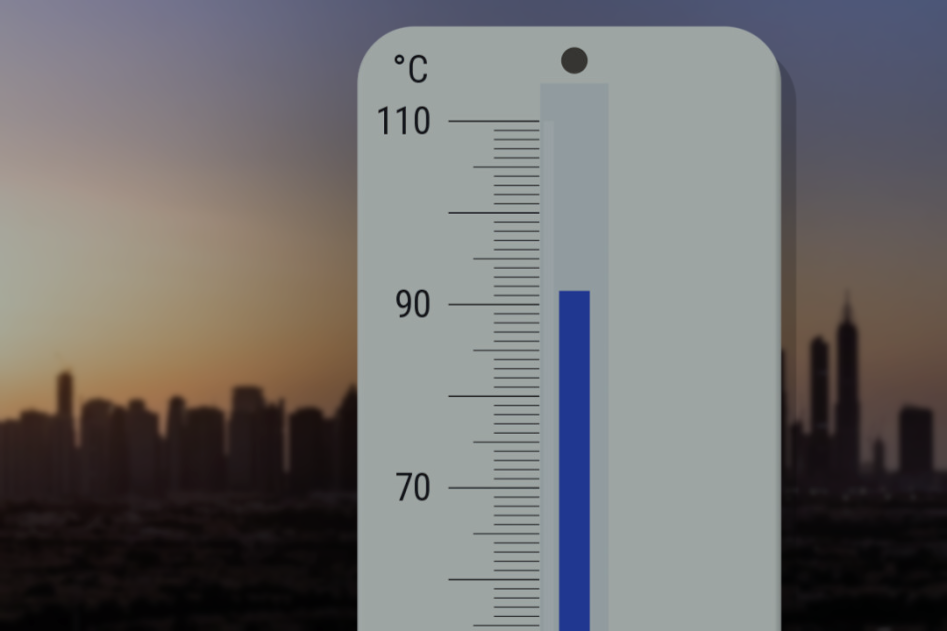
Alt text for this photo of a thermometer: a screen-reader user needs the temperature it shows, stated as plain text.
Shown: 91.5 °C
